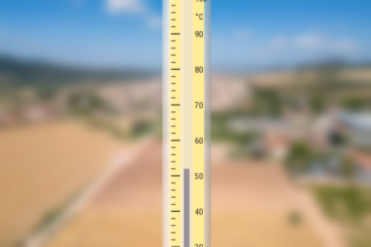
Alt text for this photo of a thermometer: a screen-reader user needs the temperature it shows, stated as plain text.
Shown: 52 °C
